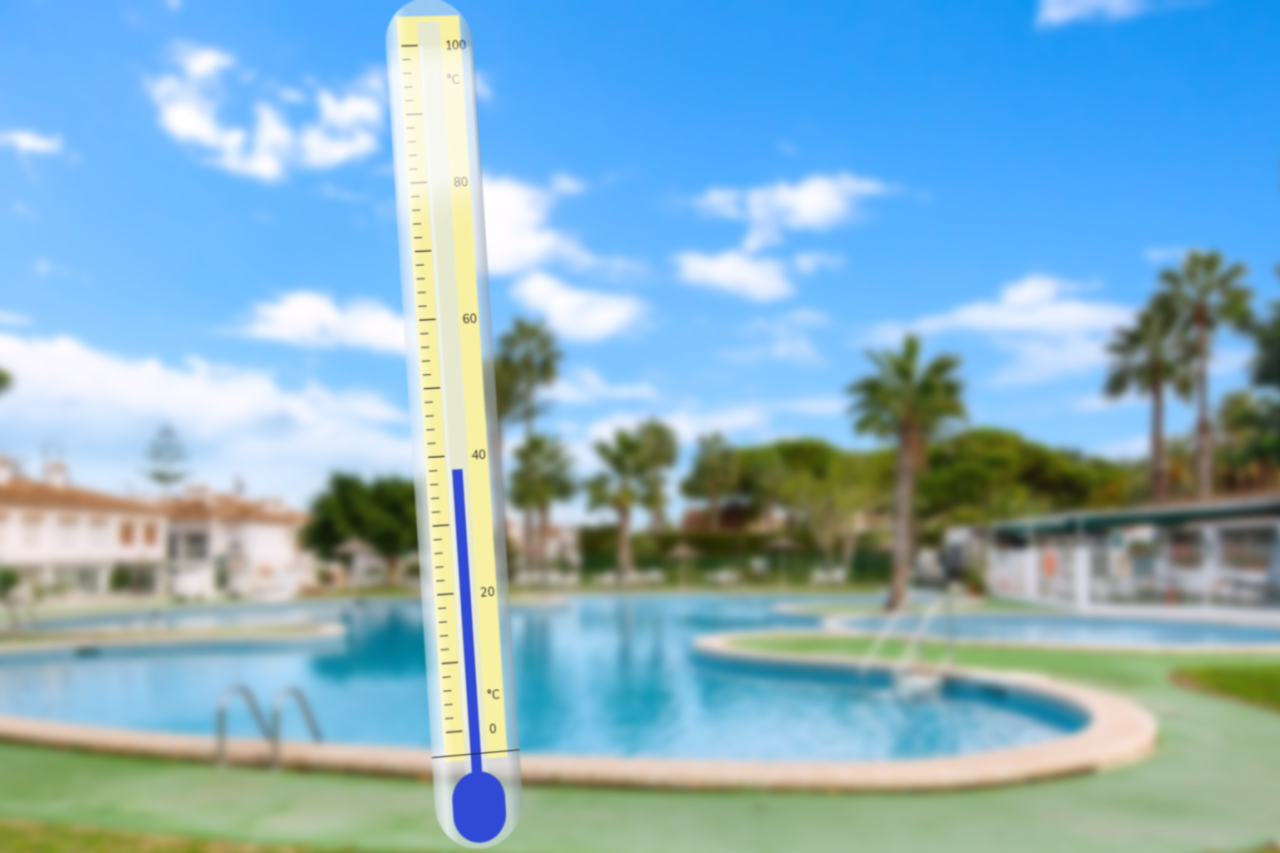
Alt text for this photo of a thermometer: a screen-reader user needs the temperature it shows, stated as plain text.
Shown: 38 °C
